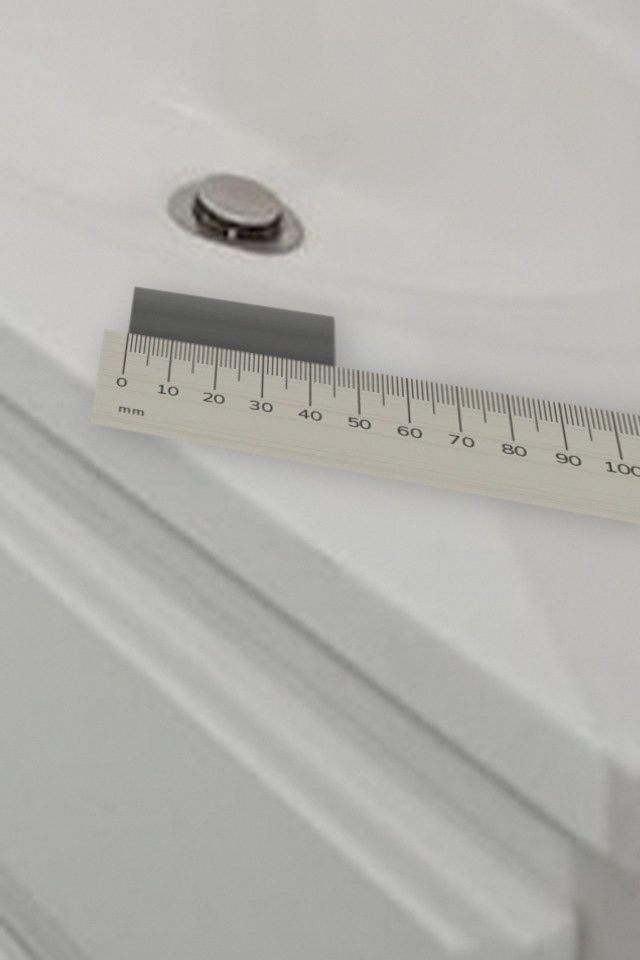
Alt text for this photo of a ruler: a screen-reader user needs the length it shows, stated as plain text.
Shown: 45 mm
